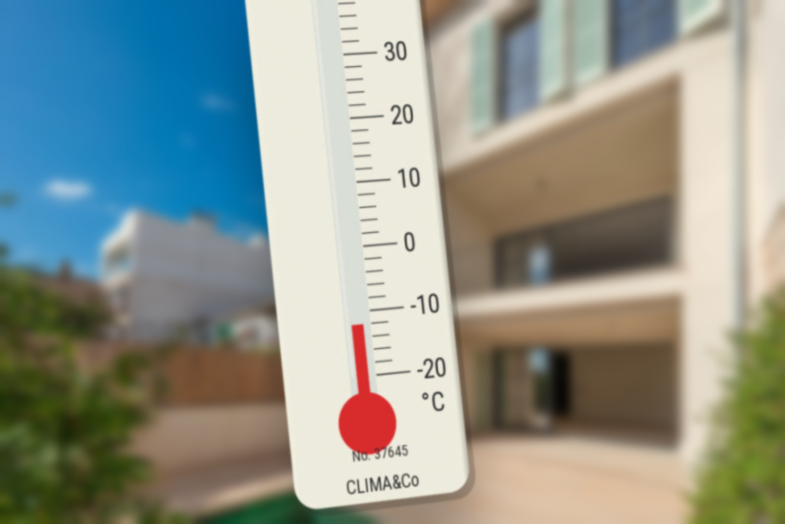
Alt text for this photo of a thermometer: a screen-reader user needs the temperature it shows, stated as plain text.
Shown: -12 °C
